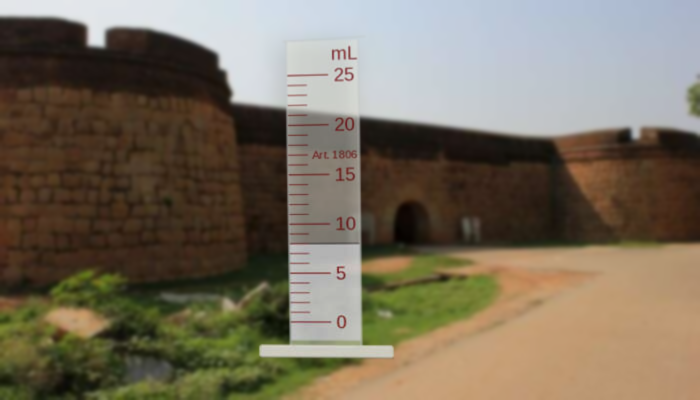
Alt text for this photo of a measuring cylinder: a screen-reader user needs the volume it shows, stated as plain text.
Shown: 8 mL
